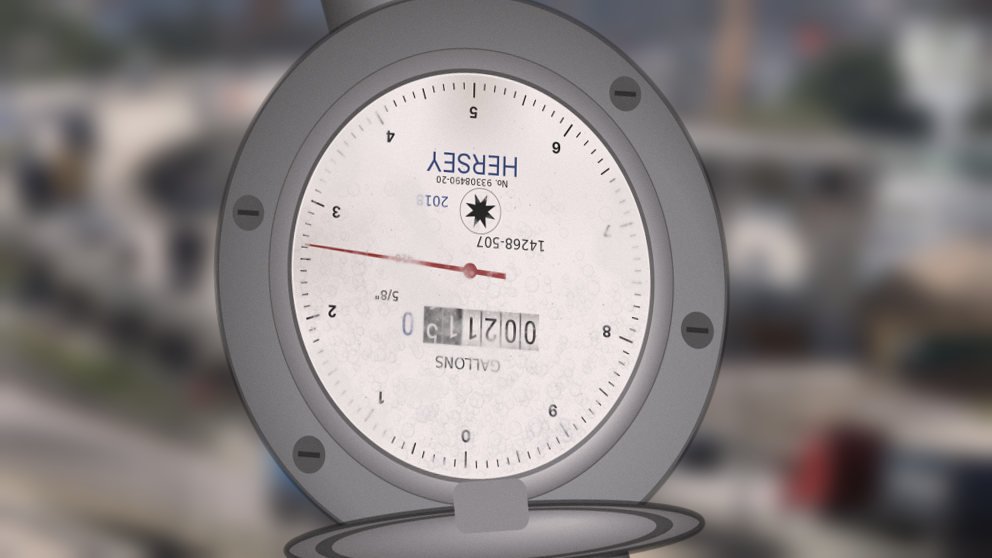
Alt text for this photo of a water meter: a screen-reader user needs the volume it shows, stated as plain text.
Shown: 21152.6 gal
